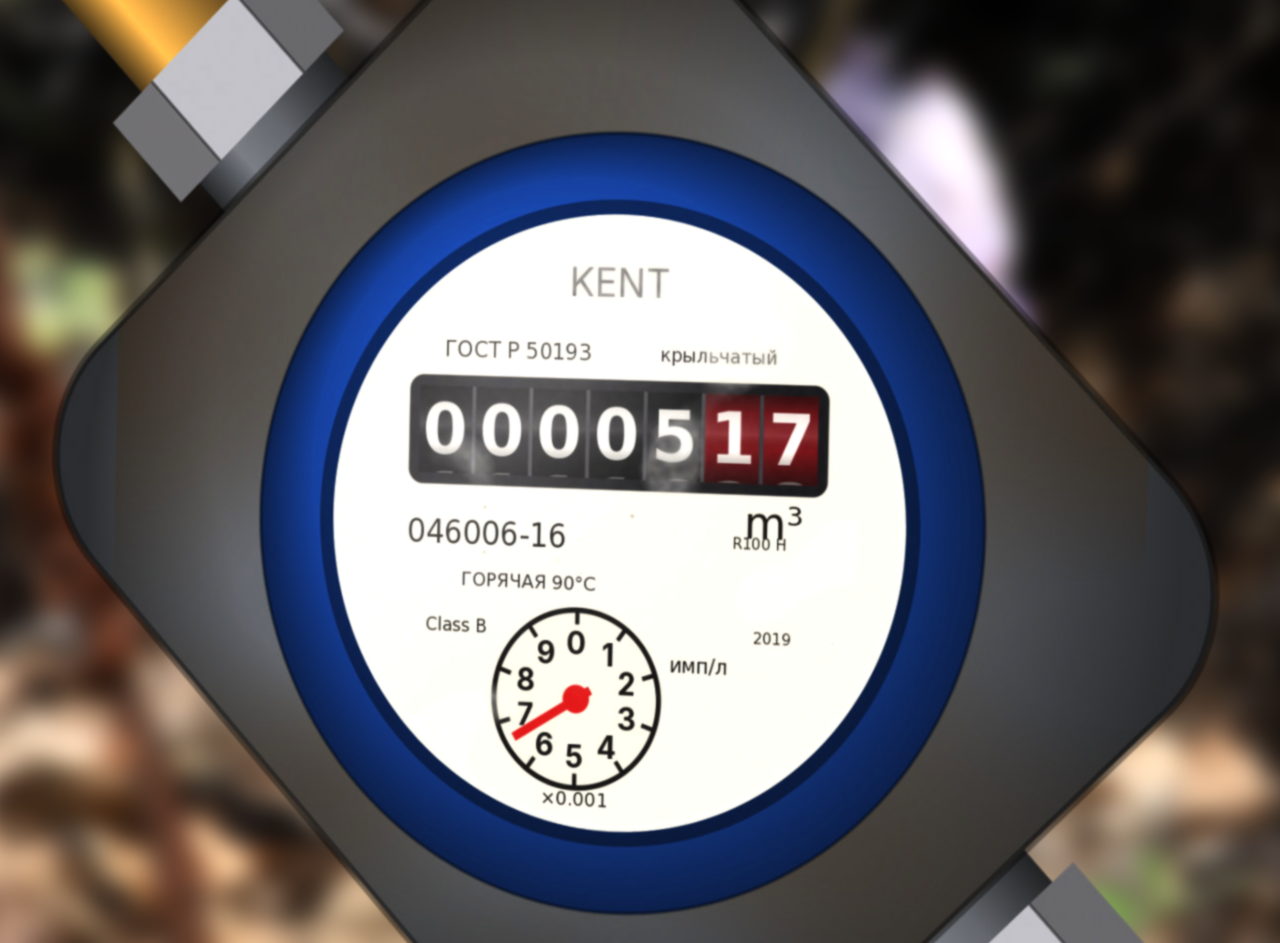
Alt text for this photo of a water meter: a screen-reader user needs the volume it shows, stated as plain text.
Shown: 5.176 m³
